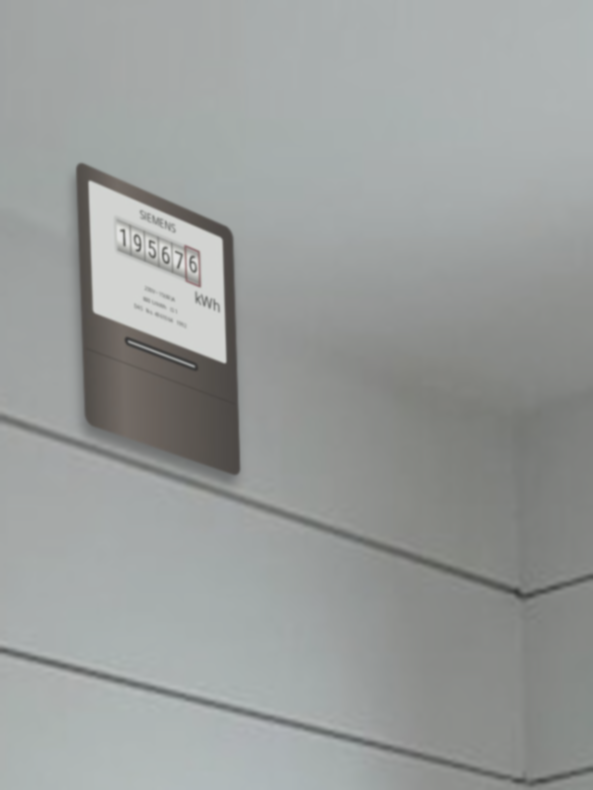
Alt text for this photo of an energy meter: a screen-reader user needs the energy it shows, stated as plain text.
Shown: 19567.6 kWh
